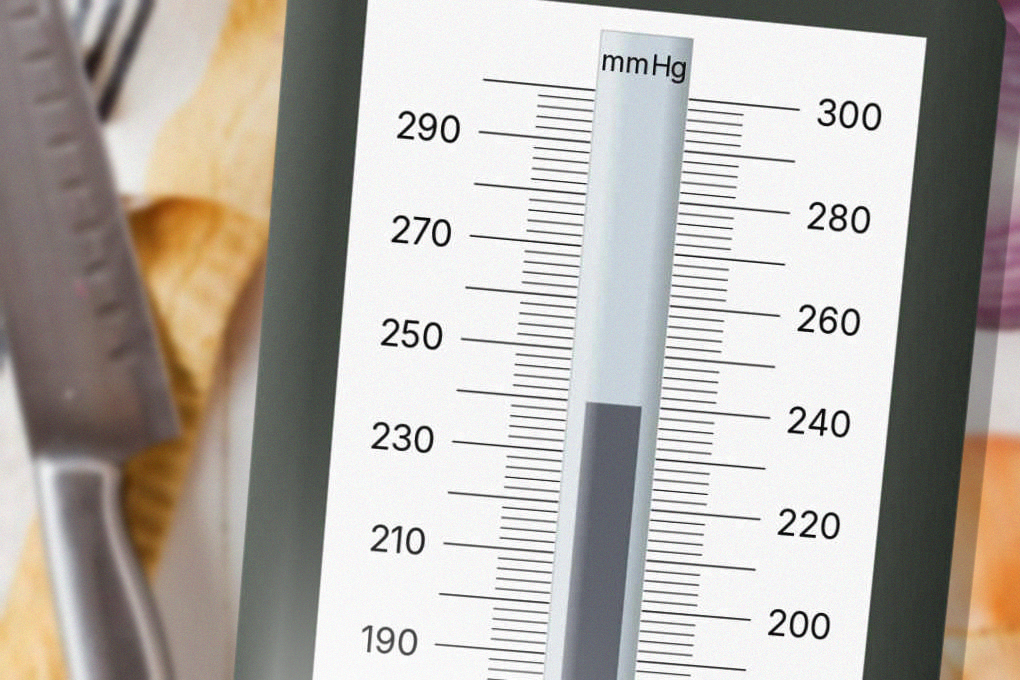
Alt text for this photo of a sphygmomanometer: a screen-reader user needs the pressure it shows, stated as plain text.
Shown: 240 mmHg
